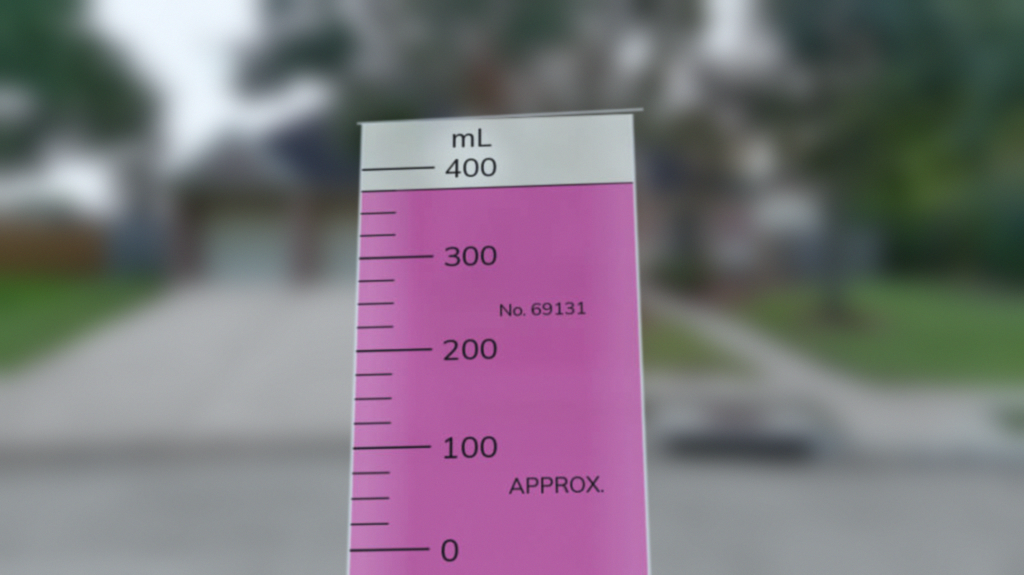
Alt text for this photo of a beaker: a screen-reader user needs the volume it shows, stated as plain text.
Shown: 375 mL
